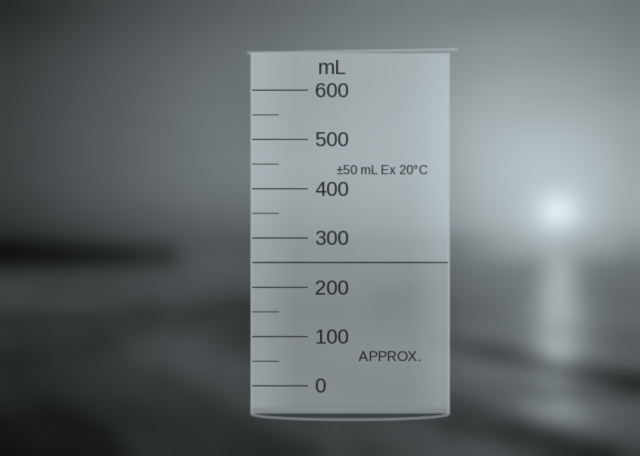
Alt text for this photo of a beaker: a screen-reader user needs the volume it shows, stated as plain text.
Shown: 250 mL
